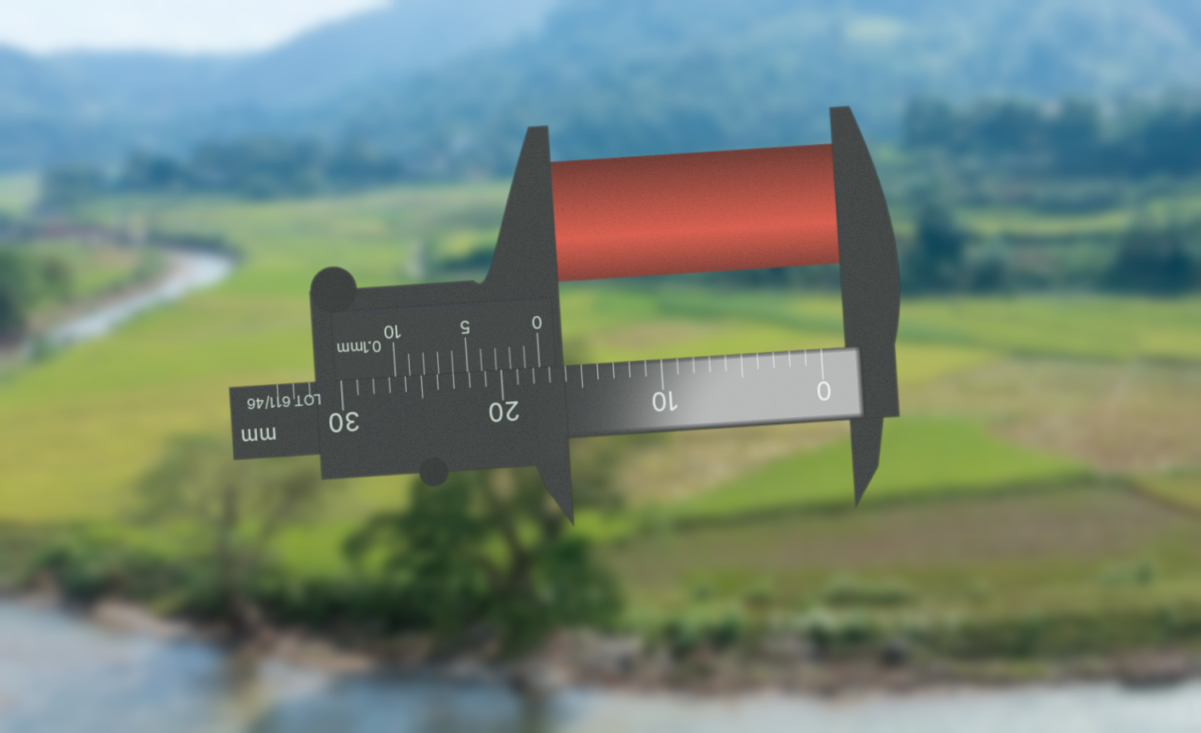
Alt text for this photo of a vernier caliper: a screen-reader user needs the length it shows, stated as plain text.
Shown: 17.6 mm
